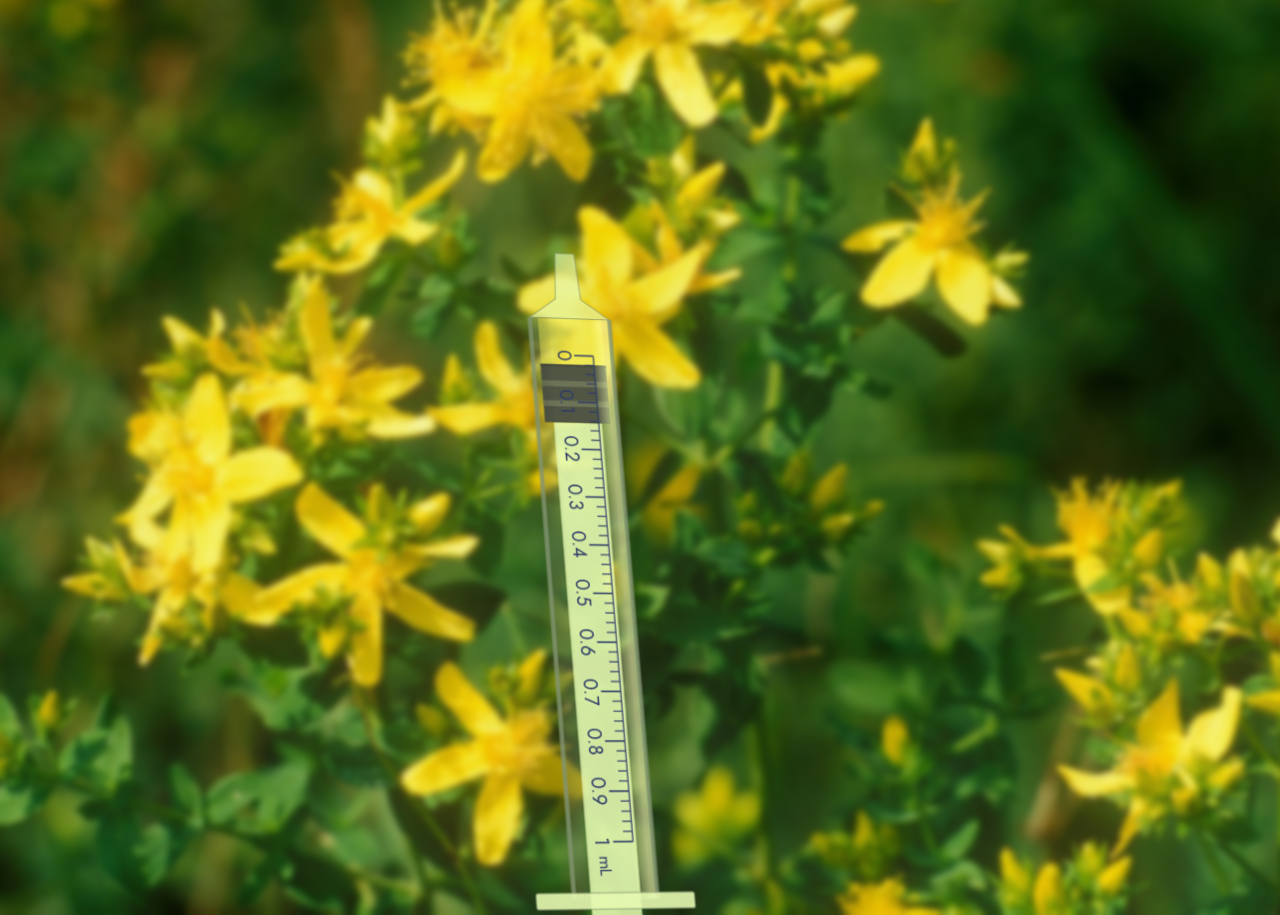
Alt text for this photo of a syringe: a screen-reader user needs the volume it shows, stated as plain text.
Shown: 0.02 mL
